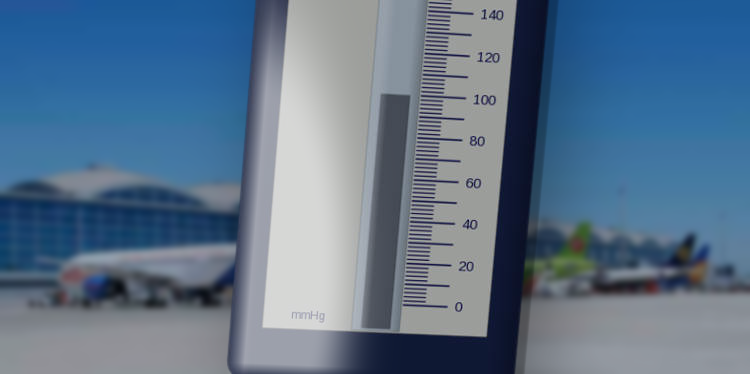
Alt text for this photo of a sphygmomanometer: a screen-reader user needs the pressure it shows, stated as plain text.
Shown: 100 mmHg
